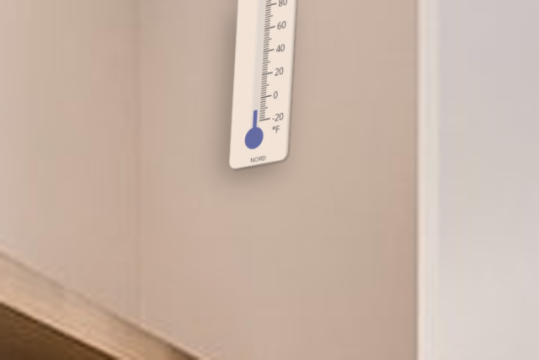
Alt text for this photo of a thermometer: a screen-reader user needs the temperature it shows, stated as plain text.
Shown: -10 °F
